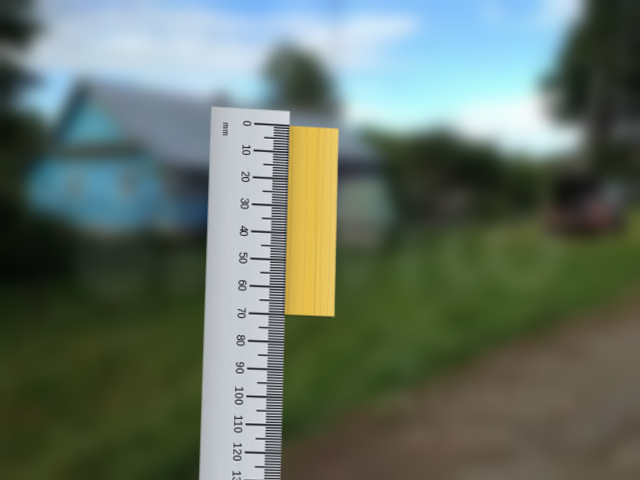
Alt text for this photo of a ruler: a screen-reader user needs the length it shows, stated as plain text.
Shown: 70 mm
